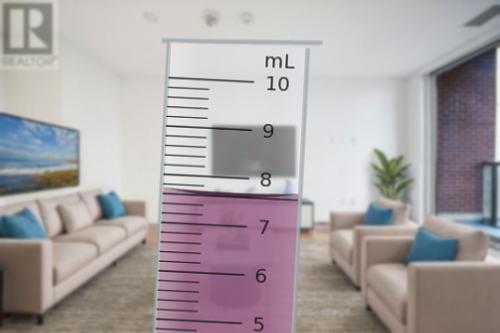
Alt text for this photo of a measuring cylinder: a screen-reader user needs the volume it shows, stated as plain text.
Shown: 7.6 mL
